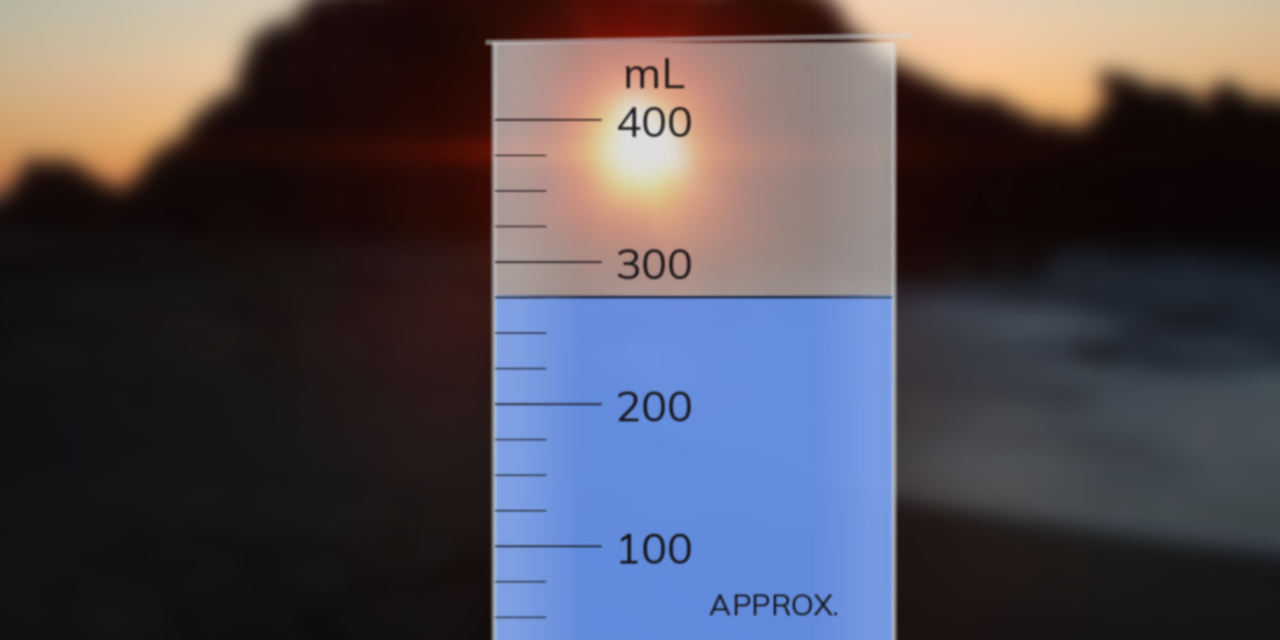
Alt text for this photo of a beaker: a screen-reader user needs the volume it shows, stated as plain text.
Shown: 275 mL
